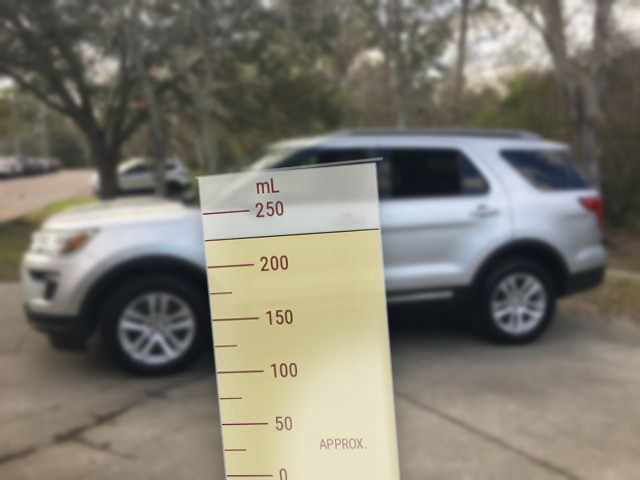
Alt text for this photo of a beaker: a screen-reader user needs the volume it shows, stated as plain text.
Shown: 225 mL
